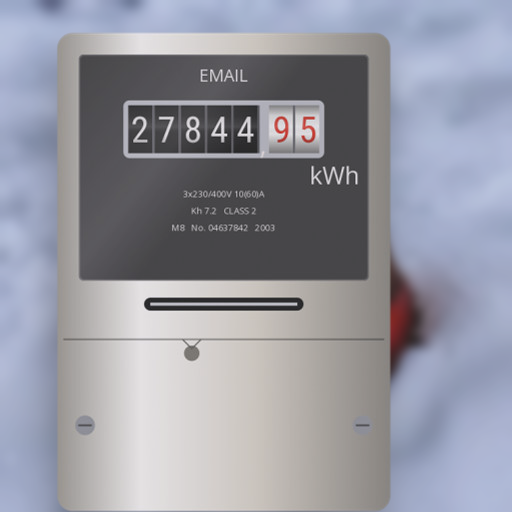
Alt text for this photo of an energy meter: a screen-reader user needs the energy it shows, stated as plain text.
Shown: 27844.95 kWh
